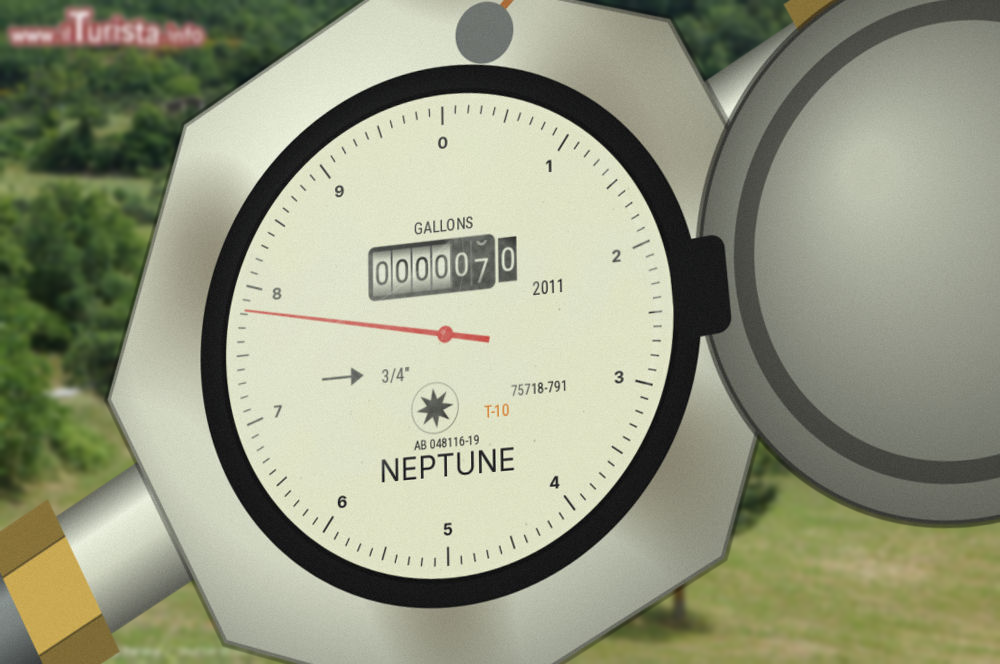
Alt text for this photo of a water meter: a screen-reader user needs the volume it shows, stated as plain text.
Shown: 67.8 gal
